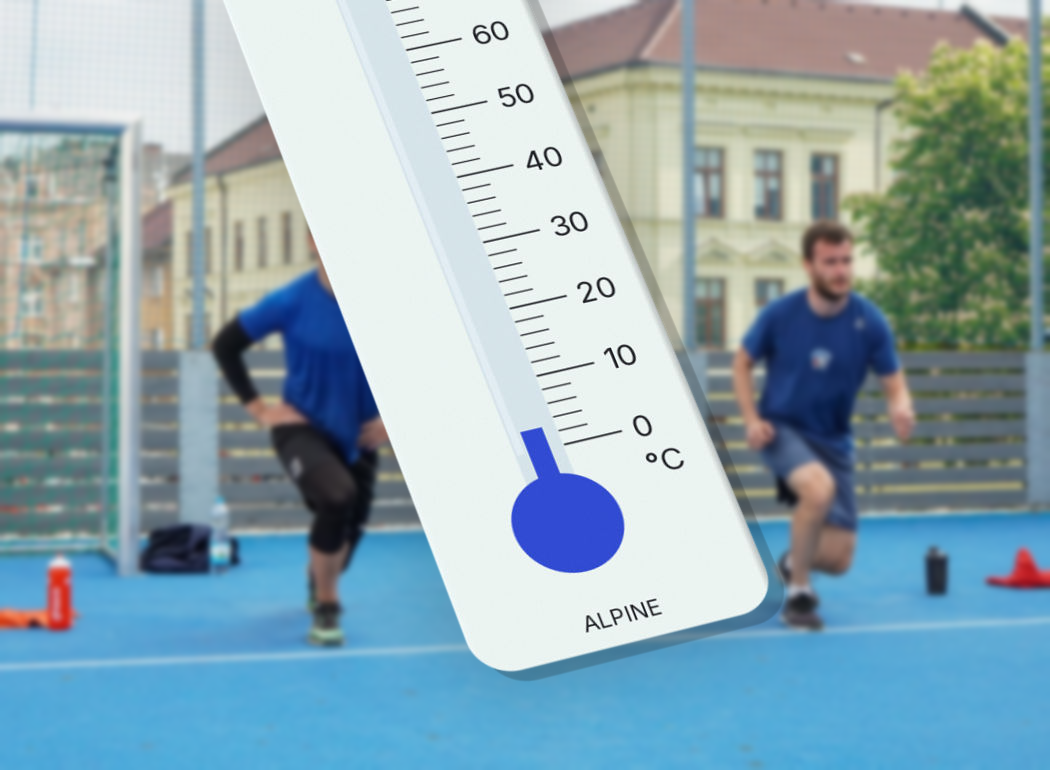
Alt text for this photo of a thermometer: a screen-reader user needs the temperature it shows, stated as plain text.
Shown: 3 °C
